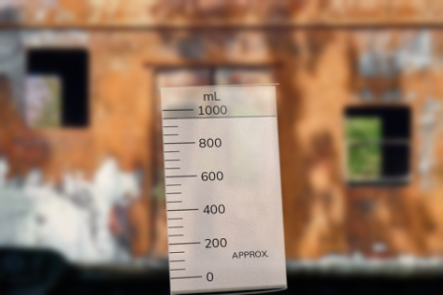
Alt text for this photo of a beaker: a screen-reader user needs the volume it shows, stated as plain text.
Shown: 950 mL
